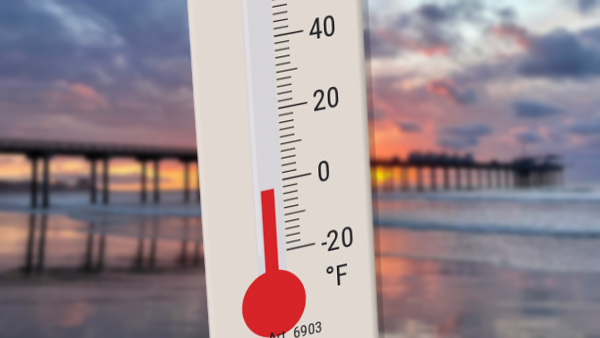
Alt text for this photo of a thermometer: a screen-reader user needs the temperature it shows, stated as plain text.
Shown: -2 °F
